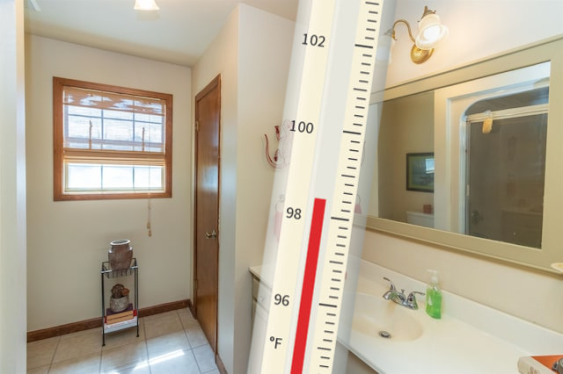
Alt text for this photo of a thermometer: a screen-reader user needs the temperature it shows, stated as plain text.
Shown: 98.4 °F
